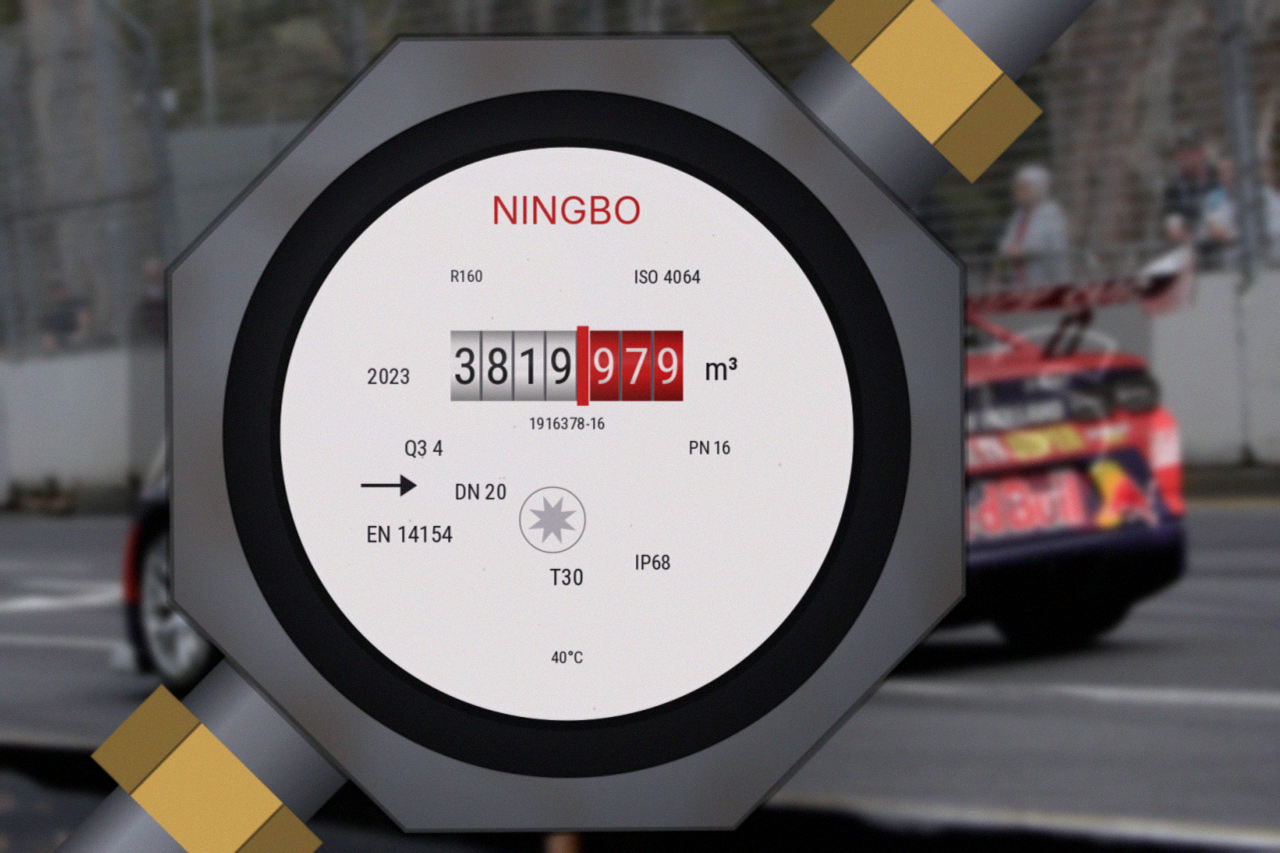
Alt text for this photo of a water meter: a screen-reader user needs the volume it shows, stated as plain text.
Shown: 3819.979 m³
